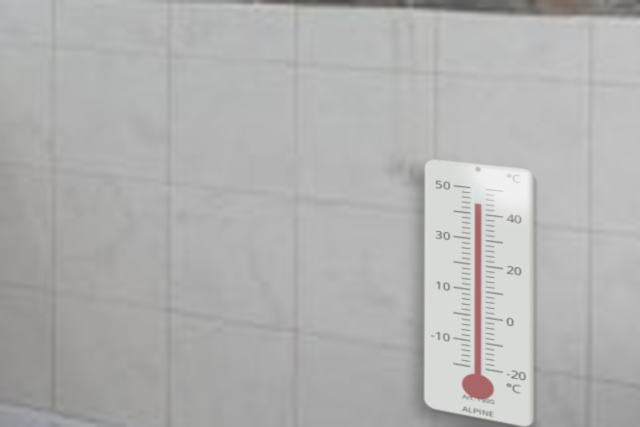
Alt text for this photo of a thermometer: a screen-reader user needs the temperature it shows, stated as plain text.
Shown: 44 °C
